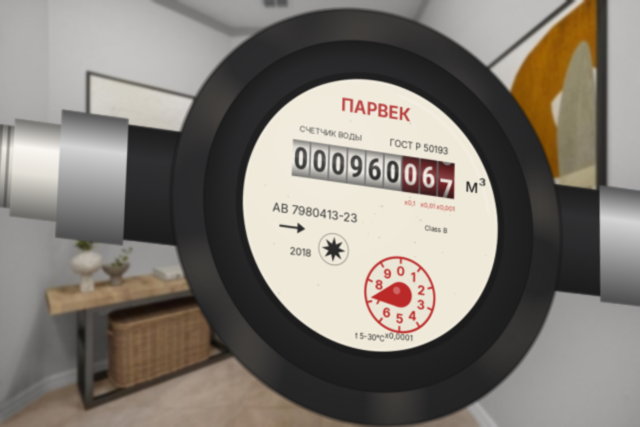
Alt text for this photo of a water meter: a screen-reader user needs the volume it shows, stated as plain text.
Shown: 960.0667 m³
